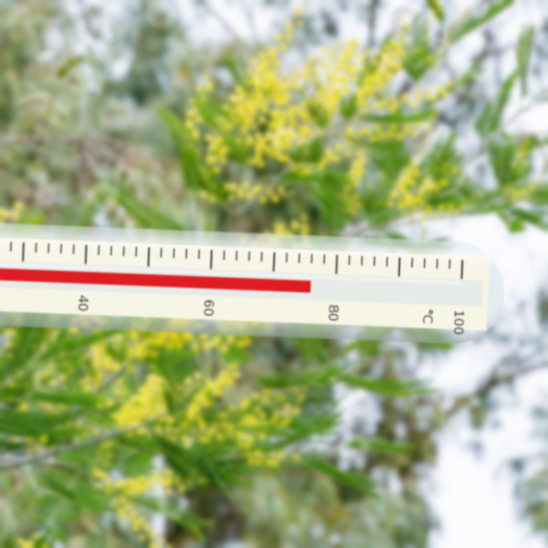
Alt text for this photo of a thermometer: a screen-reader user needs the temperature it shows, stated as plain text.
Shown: 76 °C
